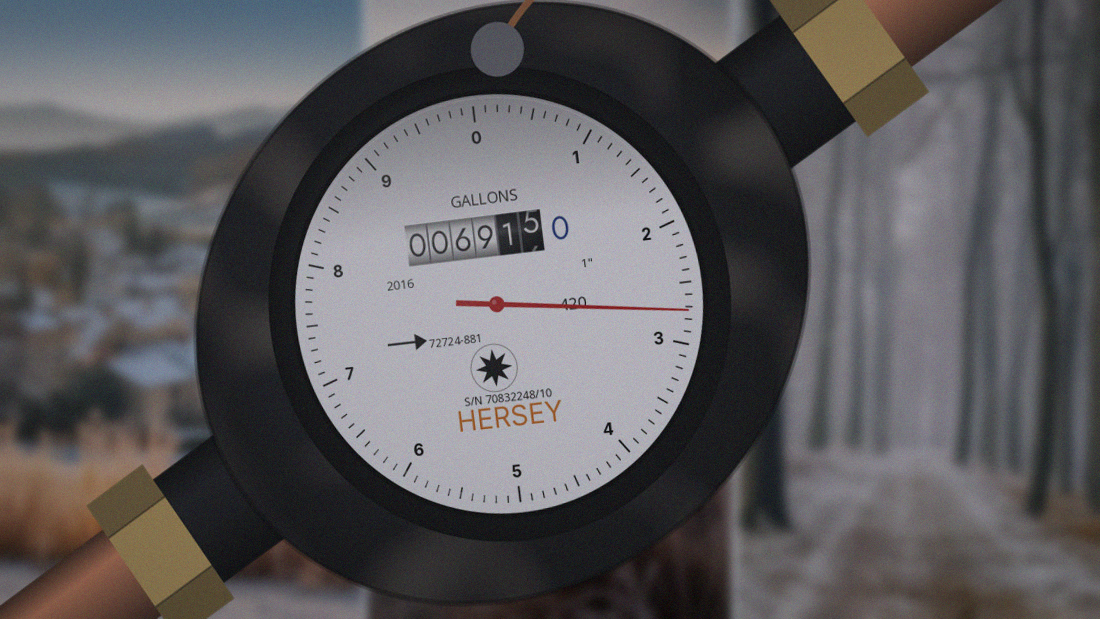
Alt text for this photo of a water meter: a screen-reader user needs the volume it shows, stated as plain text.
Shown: 69152.7 gal
